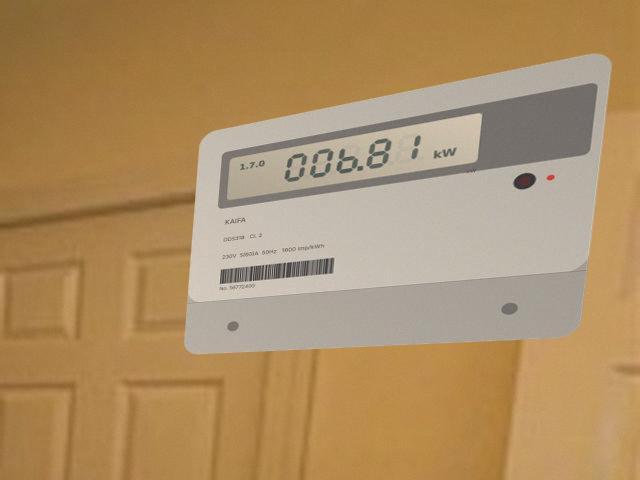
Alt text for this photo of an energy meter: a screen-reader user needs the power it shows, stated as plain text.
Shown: 6.81 kW
